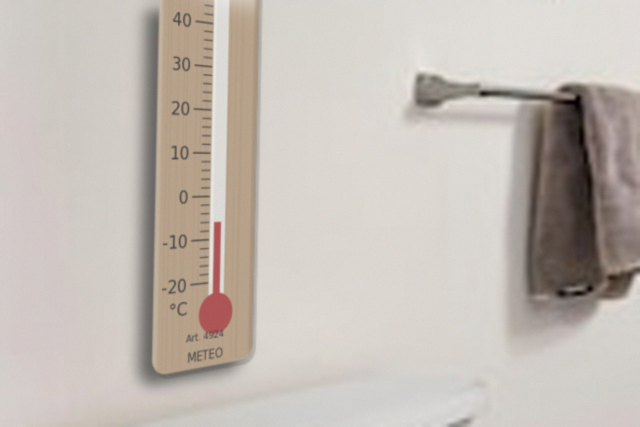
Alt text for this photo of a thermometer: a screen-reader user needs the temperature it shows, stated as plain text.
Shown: -6 °C
